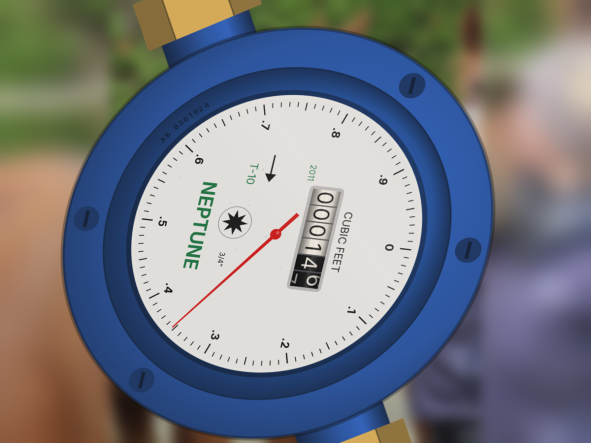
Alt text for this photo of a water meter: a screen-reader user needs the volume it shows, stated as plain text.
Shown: 146.35 ft³
